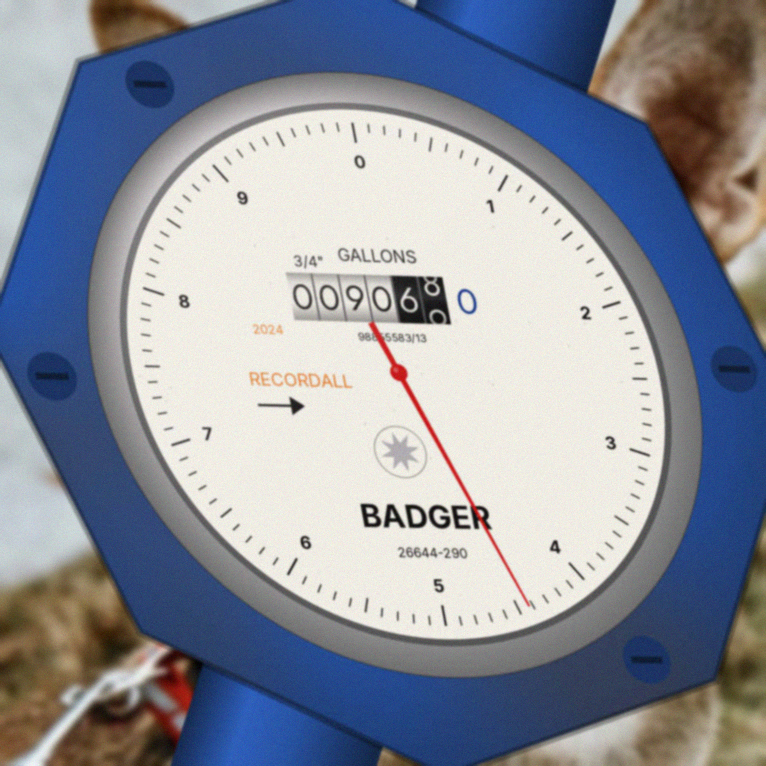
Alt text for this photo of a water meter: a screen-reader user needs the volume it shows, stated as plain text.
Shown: 90684.4 gal
